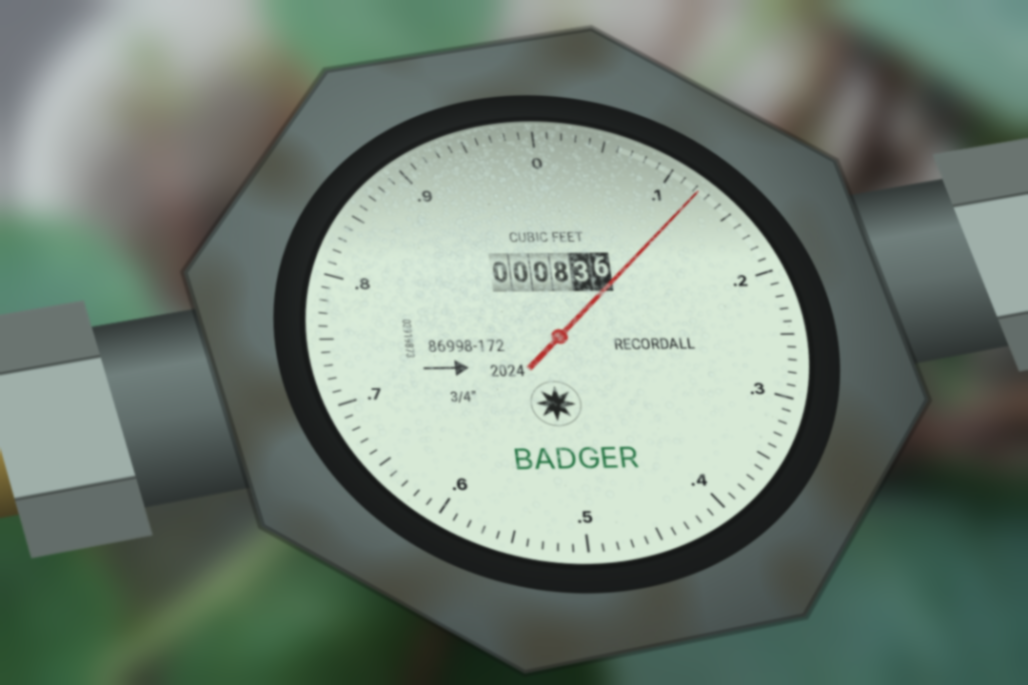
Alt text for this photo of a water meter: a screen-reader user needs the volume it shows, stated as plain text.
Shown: 836.12 ft³
